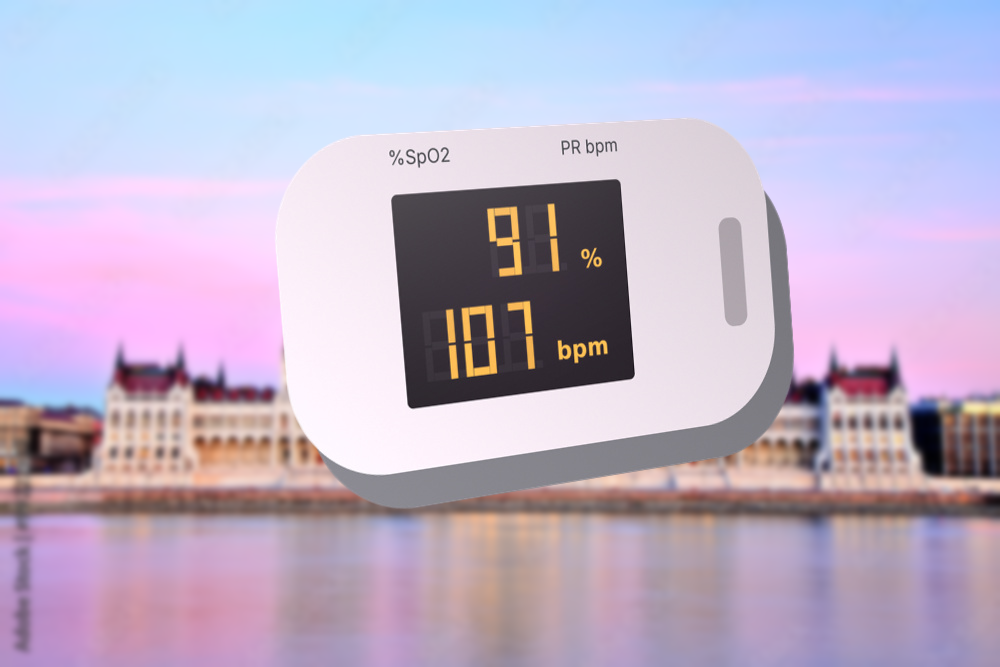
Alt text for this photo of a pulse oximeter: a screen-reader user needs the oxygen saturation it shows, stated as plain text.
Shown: 91 %
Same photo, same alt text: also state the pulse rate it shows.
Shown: 107 bpm
